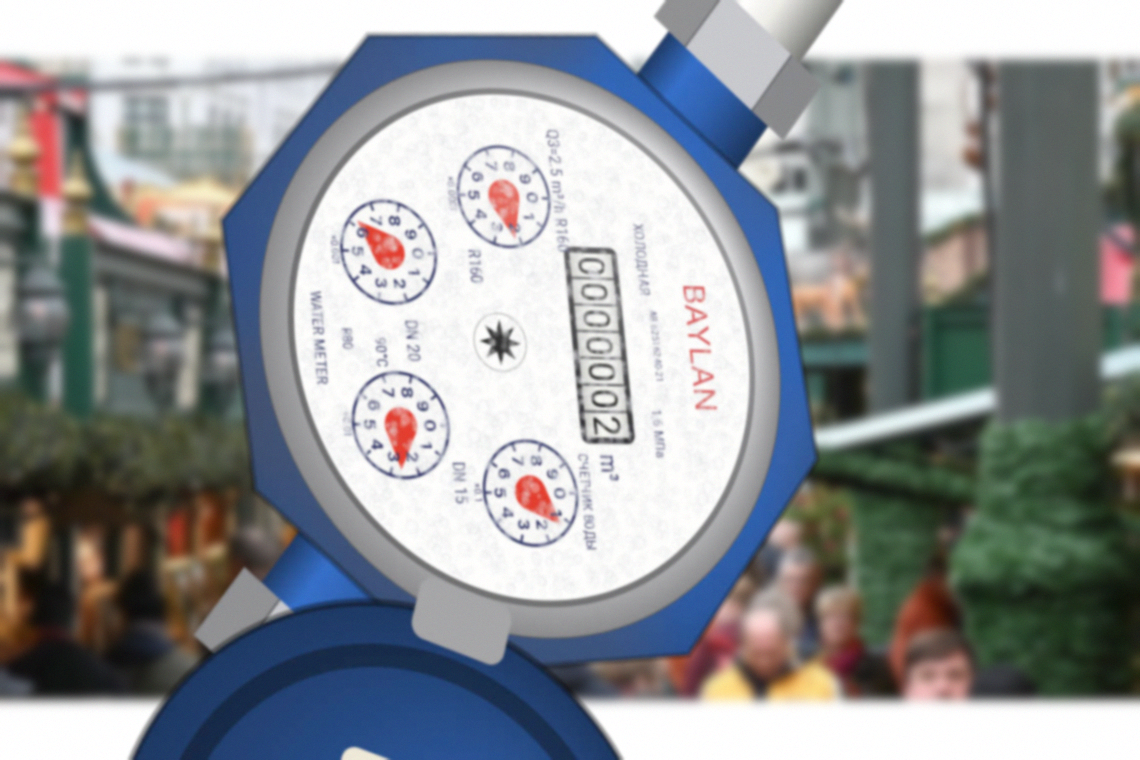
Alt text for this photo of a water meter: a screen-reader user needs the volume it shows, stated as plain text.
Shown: 2.1262 m³
